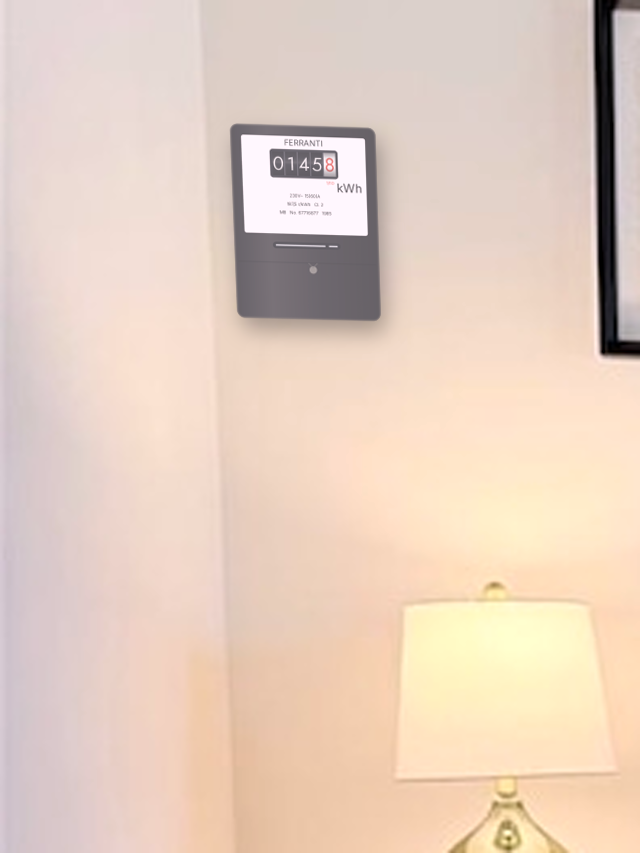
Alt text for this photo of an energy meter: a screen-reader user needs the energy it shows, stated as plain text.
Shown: 145.8 kWh
